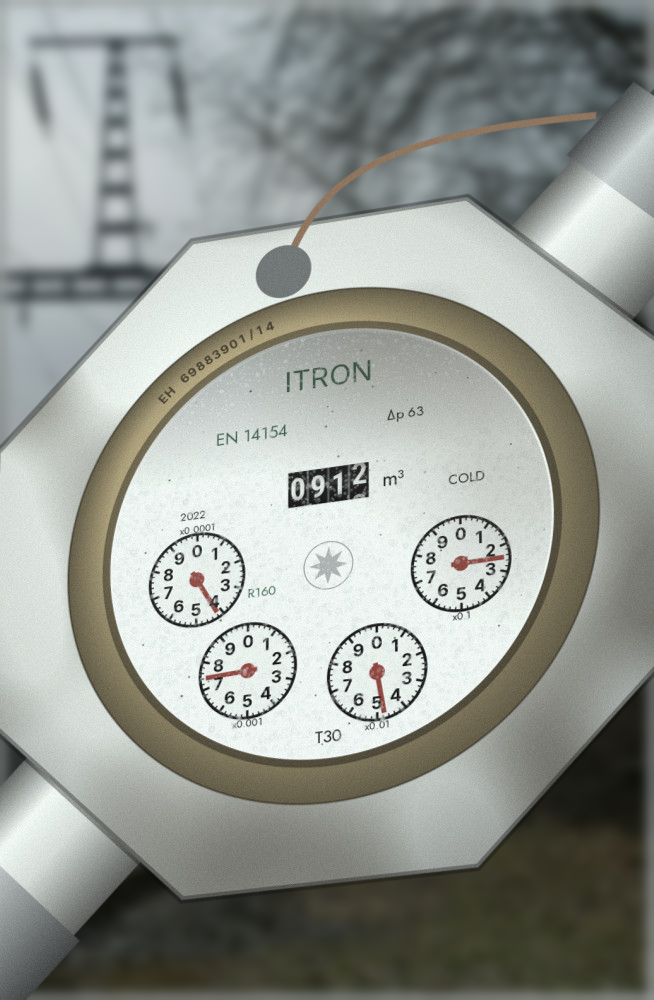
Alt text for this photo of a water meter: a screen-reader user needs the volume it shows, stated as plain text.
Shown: 912.2474 m³
